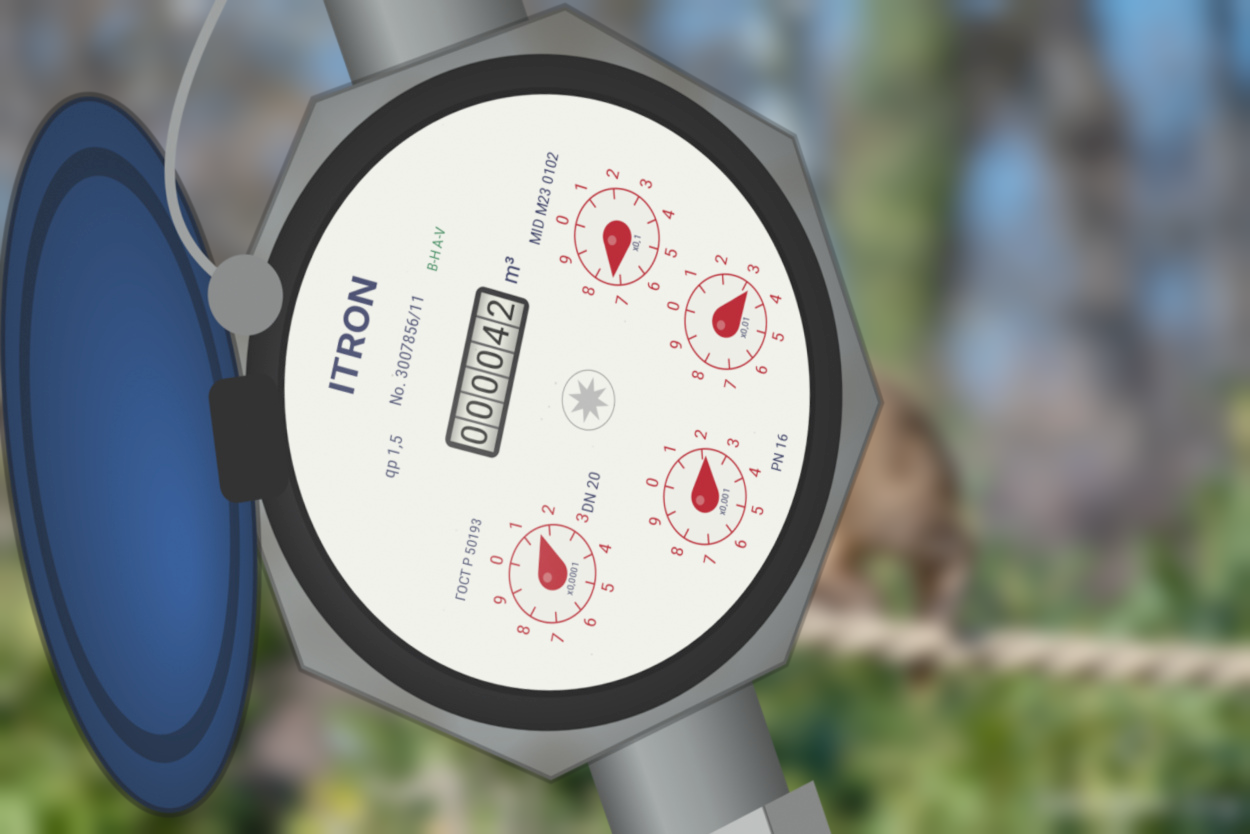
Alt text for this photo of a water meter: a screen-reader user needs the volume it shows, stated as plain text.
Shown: 42.7321 m³
